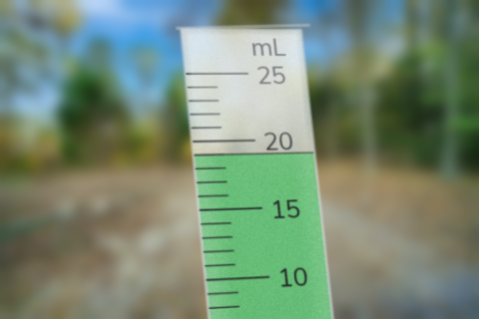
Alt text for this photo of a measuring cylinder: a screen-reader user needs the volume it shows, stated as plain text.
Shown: 19 mL
